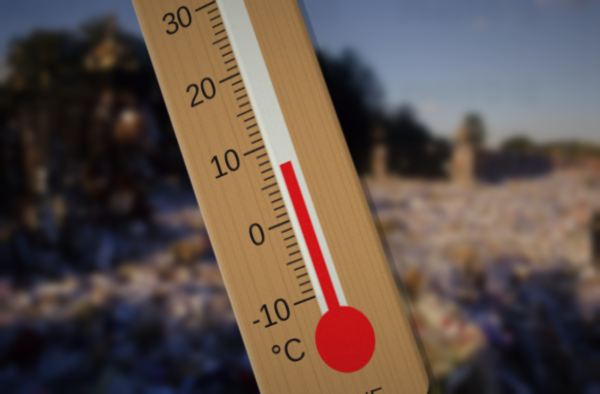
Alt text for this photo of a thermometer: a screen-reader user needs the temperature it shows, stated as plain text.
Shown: 7 °C
